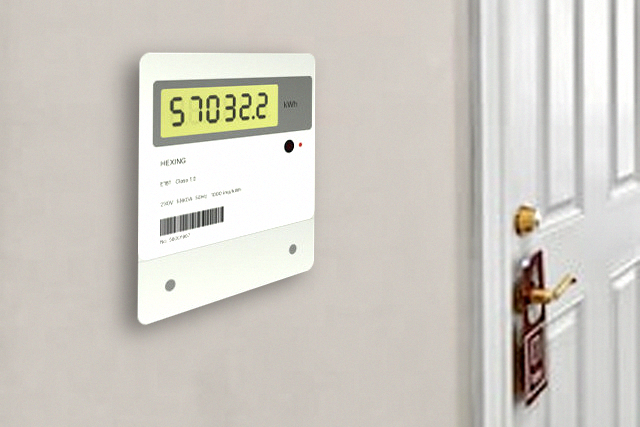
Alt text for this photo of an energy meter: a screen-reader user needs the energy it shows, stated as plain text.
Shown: 57032.2 kWh
